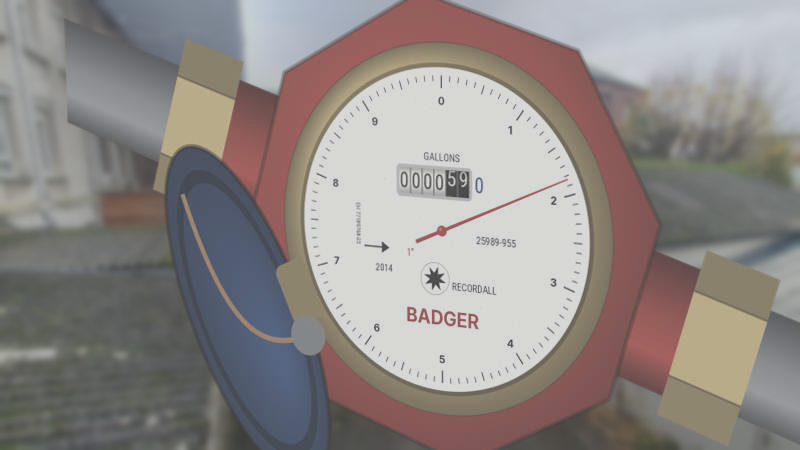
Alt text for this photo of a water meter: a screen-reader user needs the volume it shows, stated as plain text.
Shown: 591.8 gal
